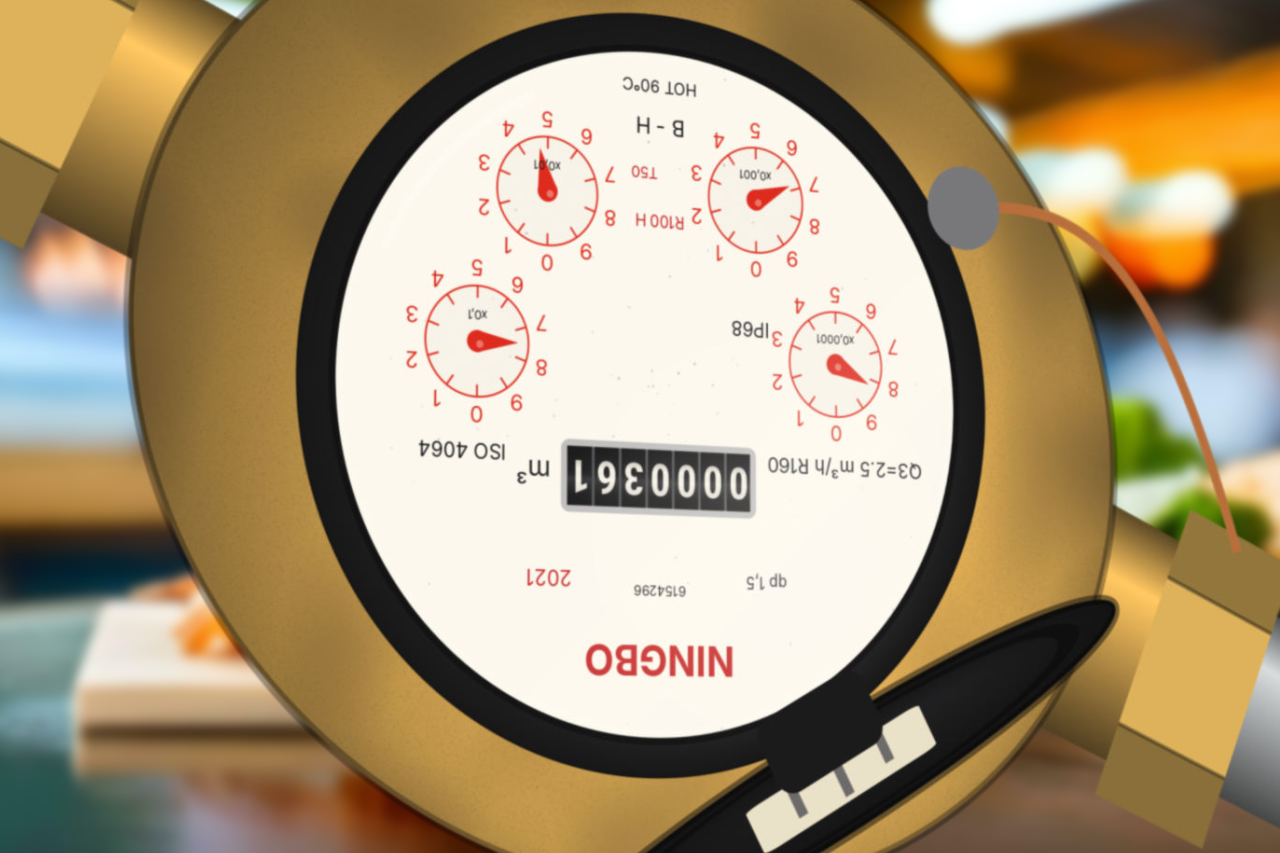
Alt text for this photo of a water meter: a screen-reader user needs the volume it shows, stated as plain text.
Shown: 361.7468 m³
